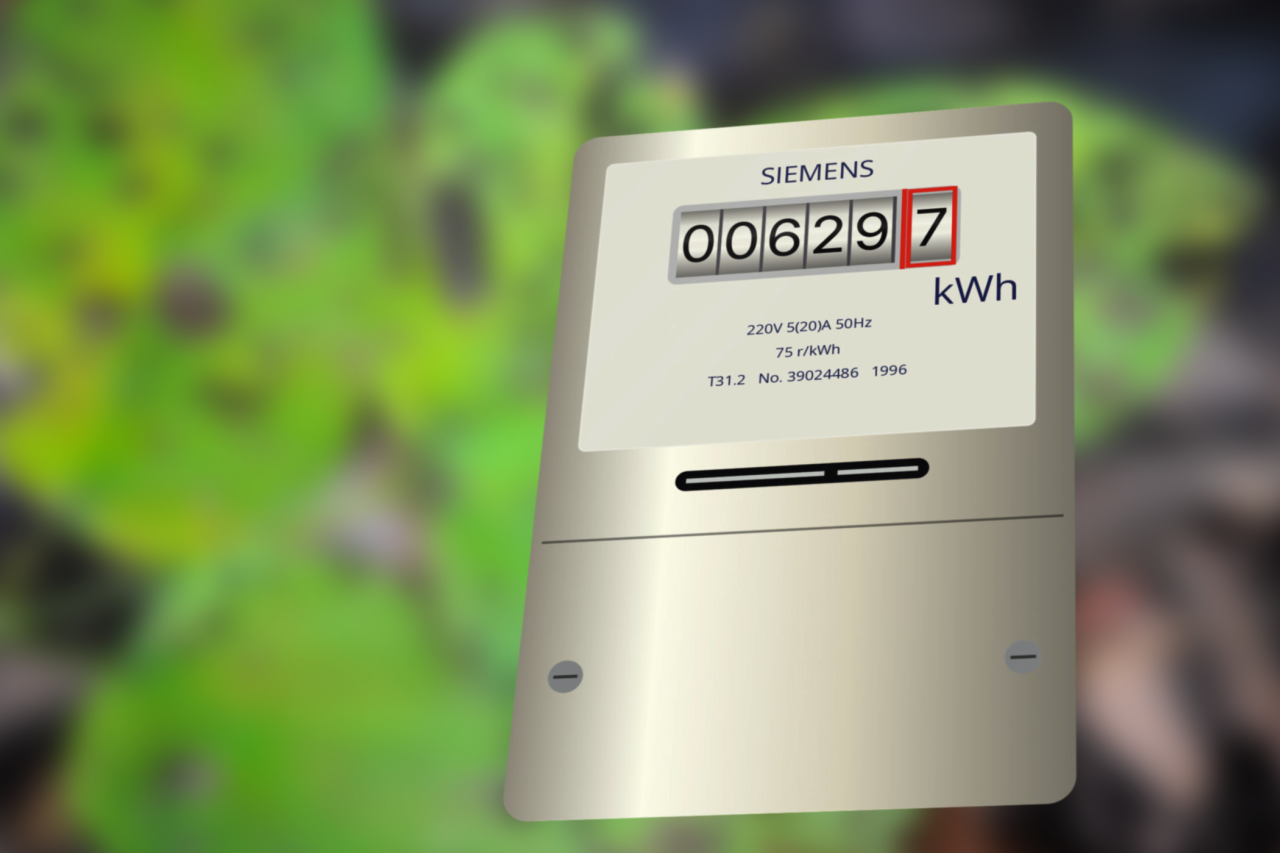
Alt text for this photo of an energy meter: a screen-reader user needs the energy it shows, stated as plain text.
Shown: 629.7 kWh
